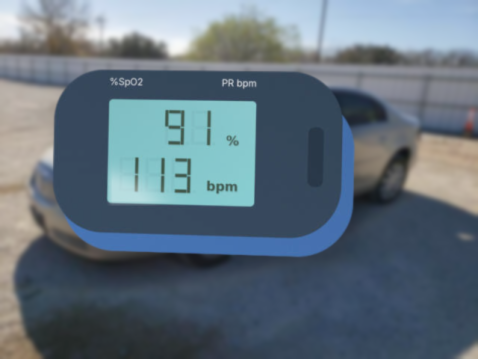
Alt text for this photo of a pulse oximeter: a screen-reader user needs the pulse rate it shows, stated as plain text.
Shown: 113 bpm
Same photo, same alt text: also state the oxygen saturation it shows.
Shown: 91 %
